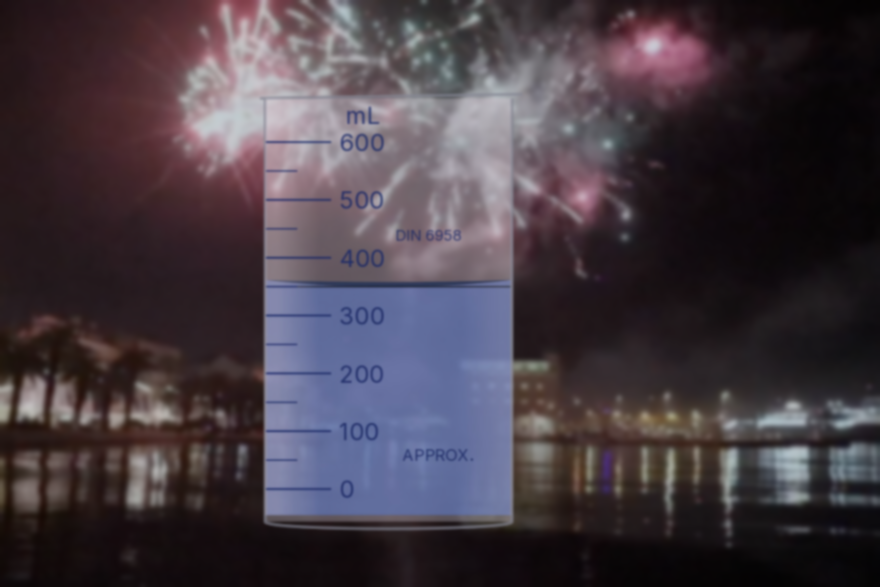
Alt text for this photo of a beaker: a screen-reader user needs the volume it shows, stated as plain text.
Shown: 350 mL
